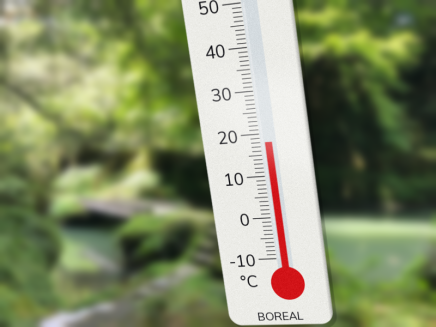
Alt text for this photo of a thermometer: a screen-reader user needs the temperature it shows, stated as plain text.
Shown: 18 °C
